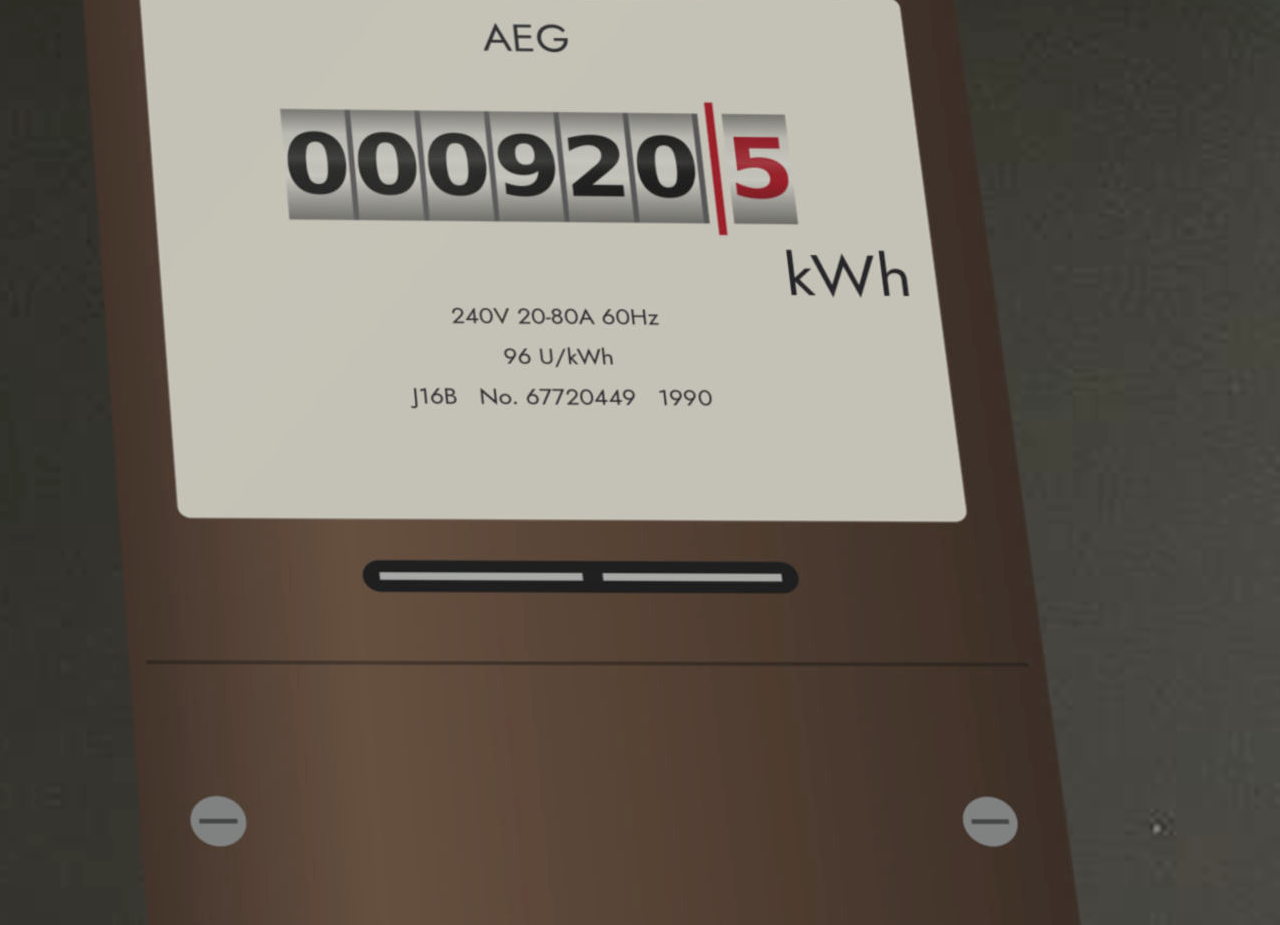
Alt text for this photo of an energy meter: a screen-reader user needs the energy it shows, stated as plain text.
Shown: 920.5 kWh
